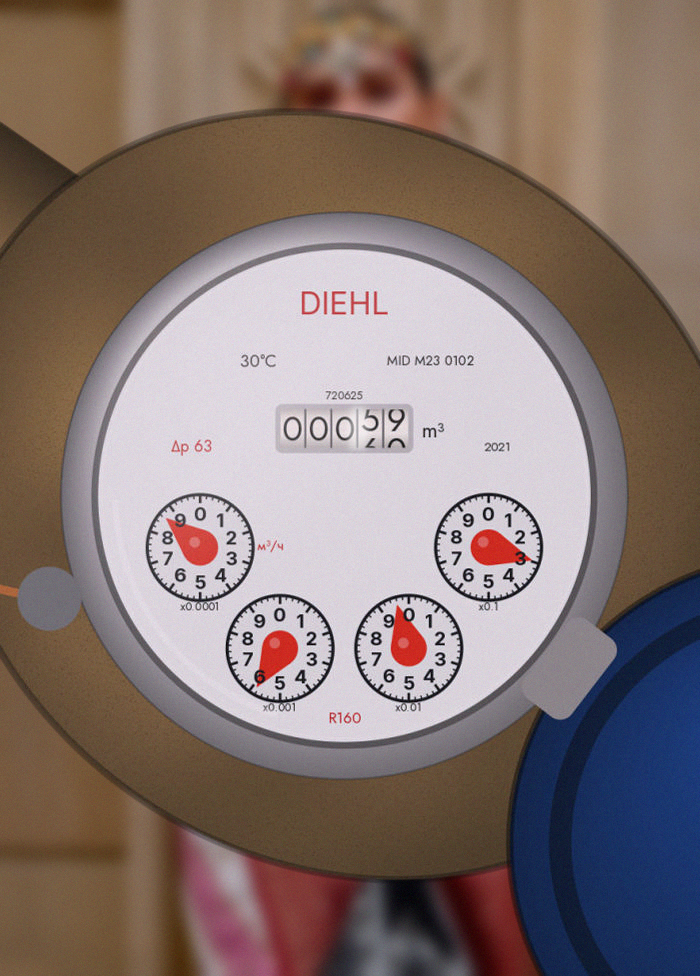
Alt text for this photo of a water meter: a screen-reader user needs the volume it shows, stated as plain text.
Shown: 59.2958 m³
